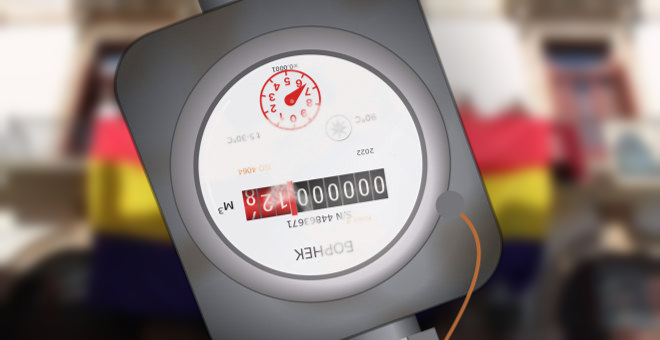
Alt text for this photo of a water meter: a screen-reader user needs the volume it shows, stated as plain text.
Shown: 0.1276 m³
